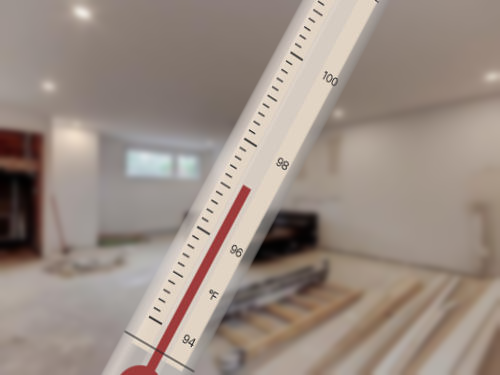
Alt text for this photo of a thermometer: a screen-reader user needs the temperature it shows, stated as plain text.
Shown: 97.2 °F
